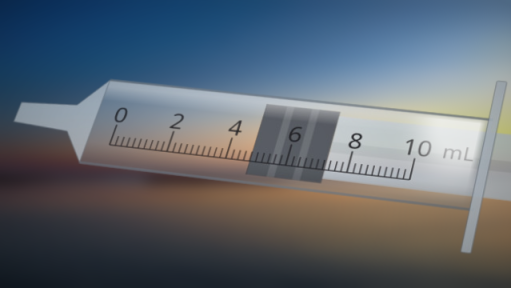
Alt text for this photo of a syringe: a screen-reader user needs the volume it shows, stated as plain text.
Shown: 4.8 mL
